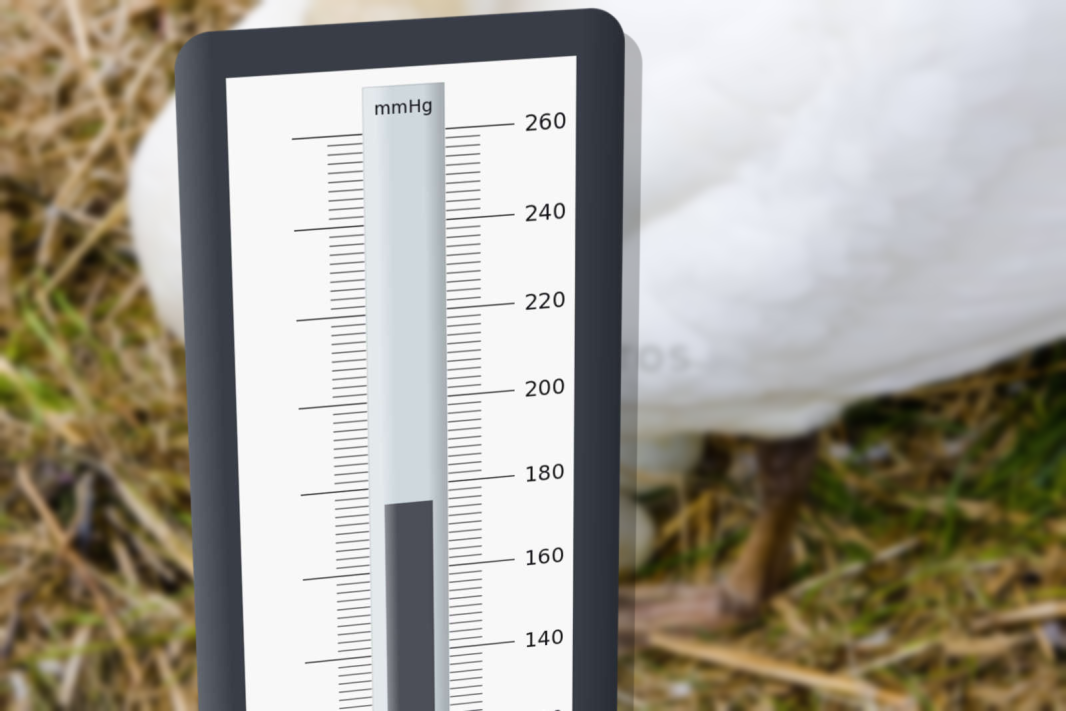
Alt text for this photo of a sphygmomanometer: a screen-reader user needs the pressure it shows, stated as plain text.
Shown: 176 mmHg
